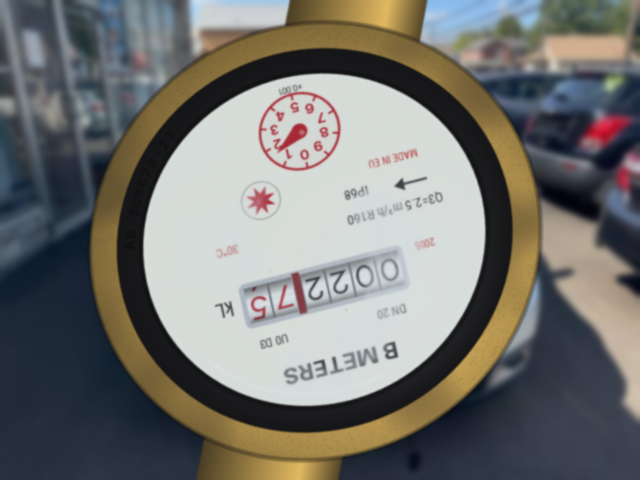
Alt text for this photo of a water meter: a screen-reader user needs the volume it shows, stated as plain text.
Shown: 22.751 kL
